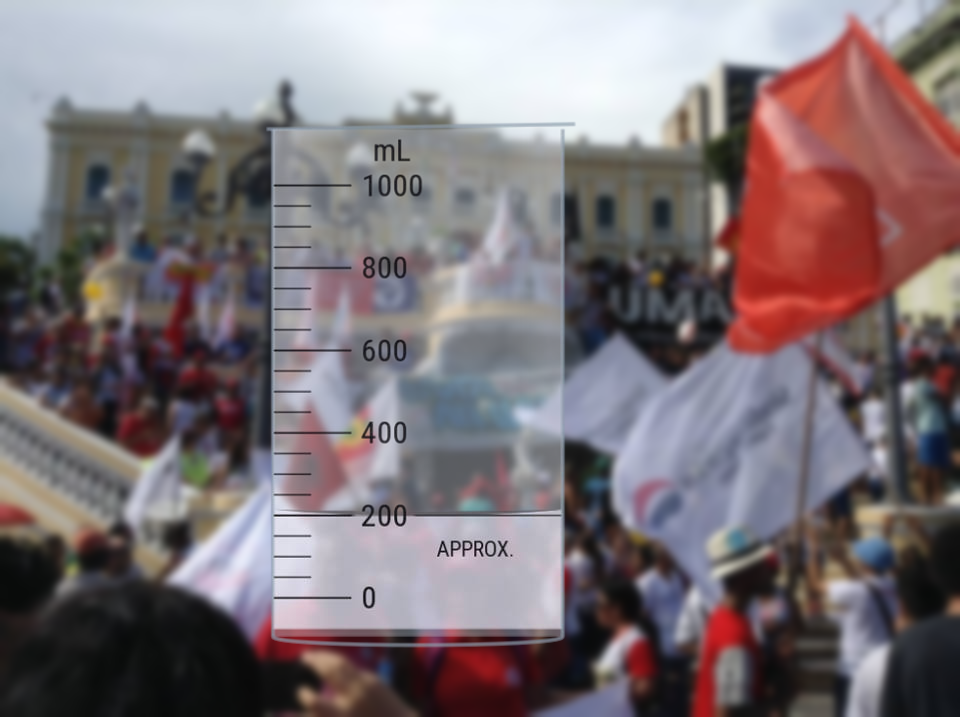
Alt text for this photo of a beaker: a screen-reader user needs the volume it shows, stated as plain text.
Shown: 200 mL
